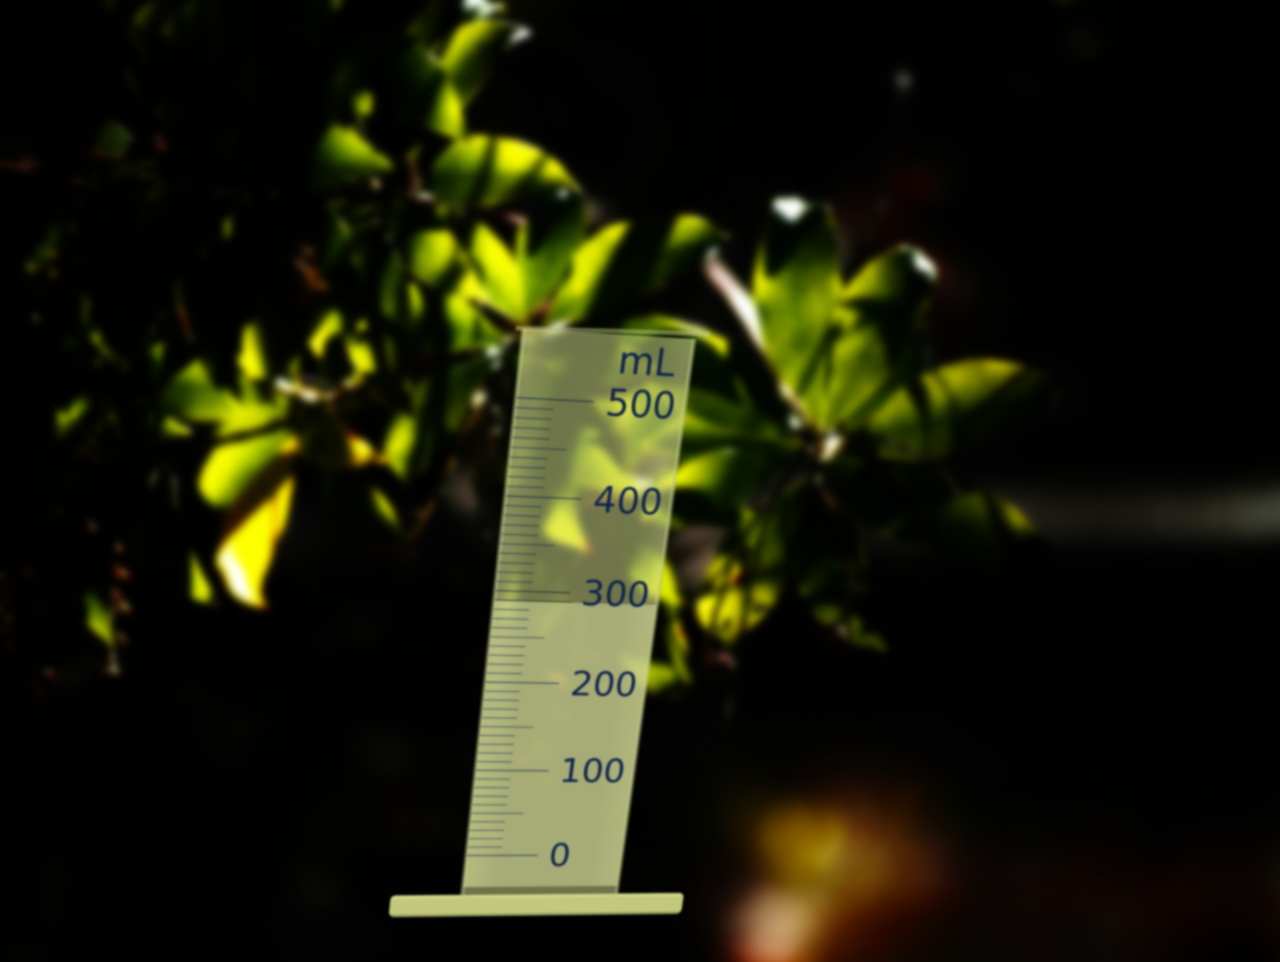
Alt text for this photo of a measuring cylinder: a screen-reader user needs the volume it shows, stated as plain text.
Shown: 290 mL
